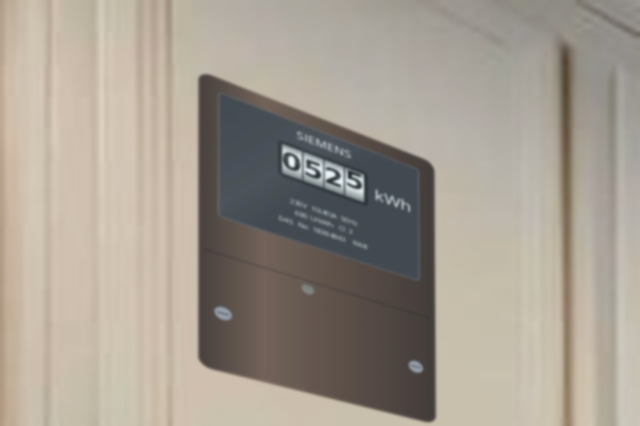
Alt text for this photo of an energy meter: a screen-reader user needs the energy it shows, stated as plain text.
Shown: 525 kWh
